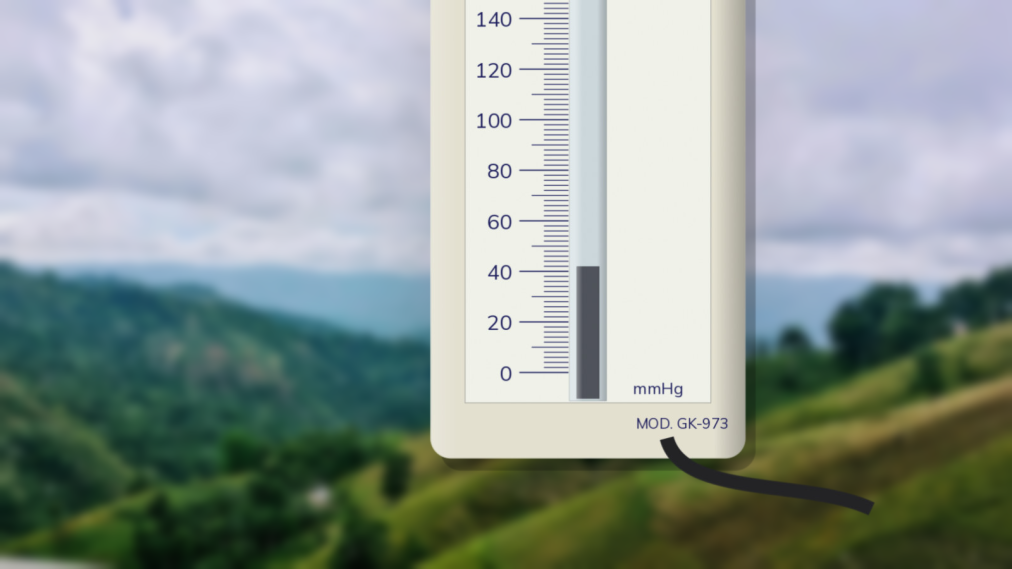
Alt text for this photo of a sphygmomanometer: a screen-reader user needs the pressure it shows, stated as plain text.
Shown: 42 mmHg
